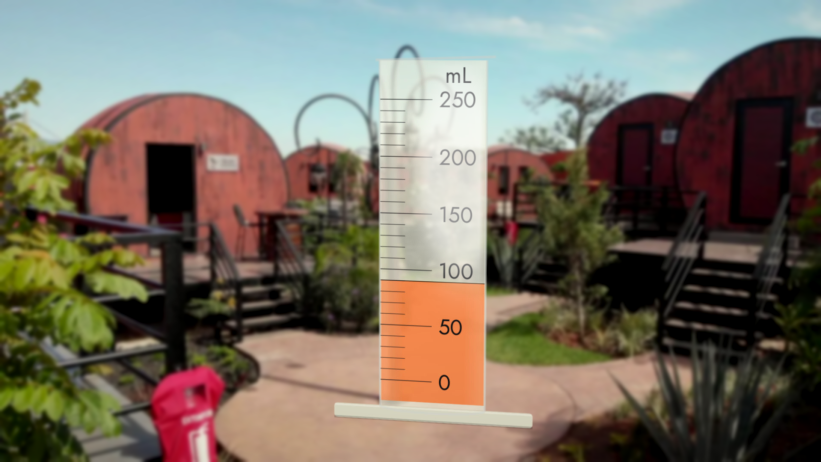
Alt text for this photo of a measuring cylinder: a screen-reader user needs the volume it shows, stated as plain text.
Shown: 90 mL
